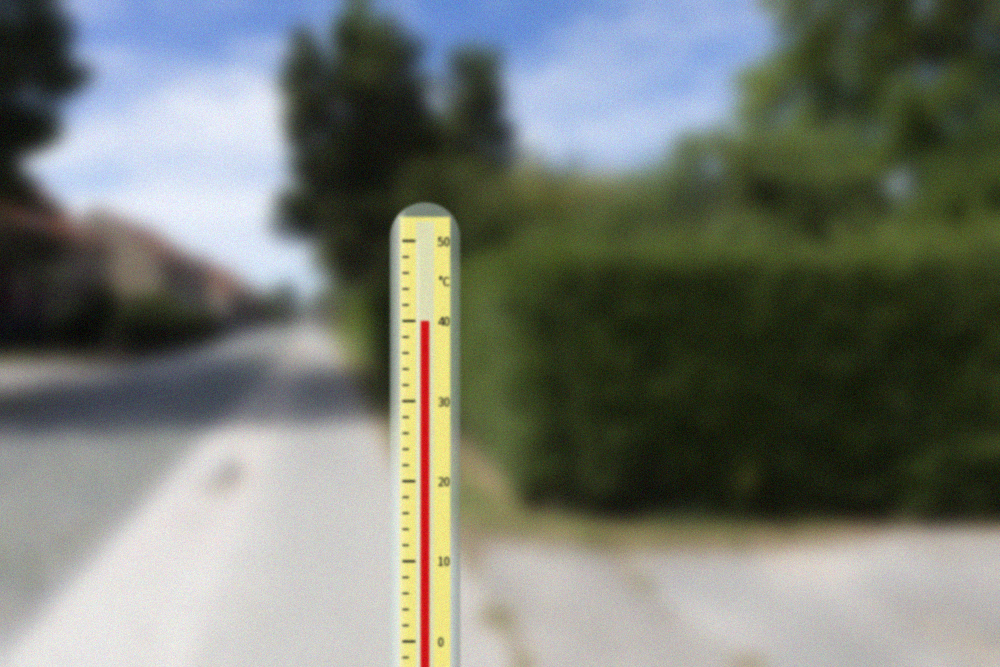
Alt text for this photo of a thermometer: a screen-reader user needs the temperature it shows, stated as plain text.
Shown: 40 °C
